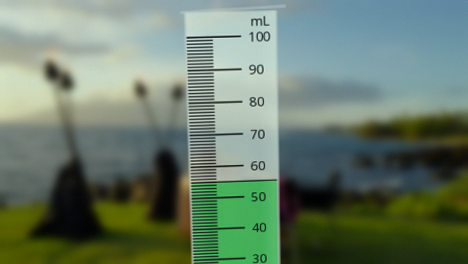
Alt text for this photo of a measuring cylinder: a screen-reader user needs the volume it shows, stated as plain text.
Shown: 55 mL
